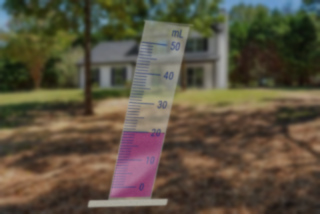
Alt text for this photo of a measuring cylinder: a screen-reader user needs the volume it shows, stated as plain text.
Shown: 20 mL
